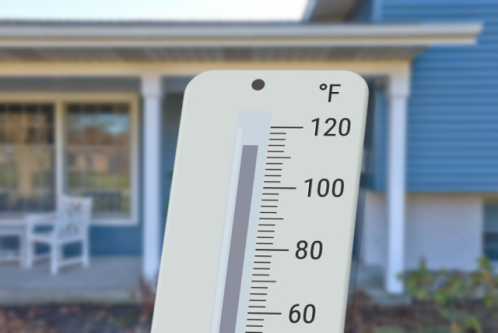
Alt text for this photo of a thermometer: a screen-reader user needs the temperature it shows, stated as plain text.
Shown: 114 °F
